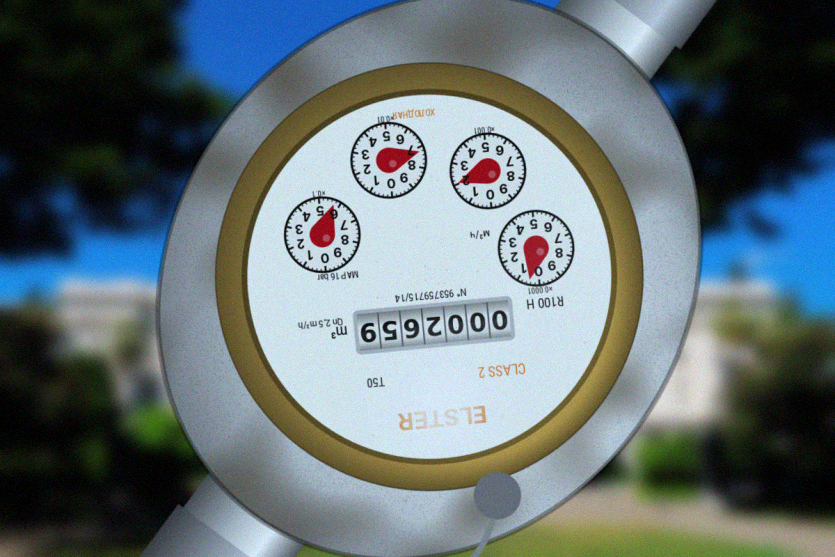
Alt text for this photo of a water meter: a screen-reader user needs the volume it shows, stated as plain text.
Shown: 2659.5720 m³
